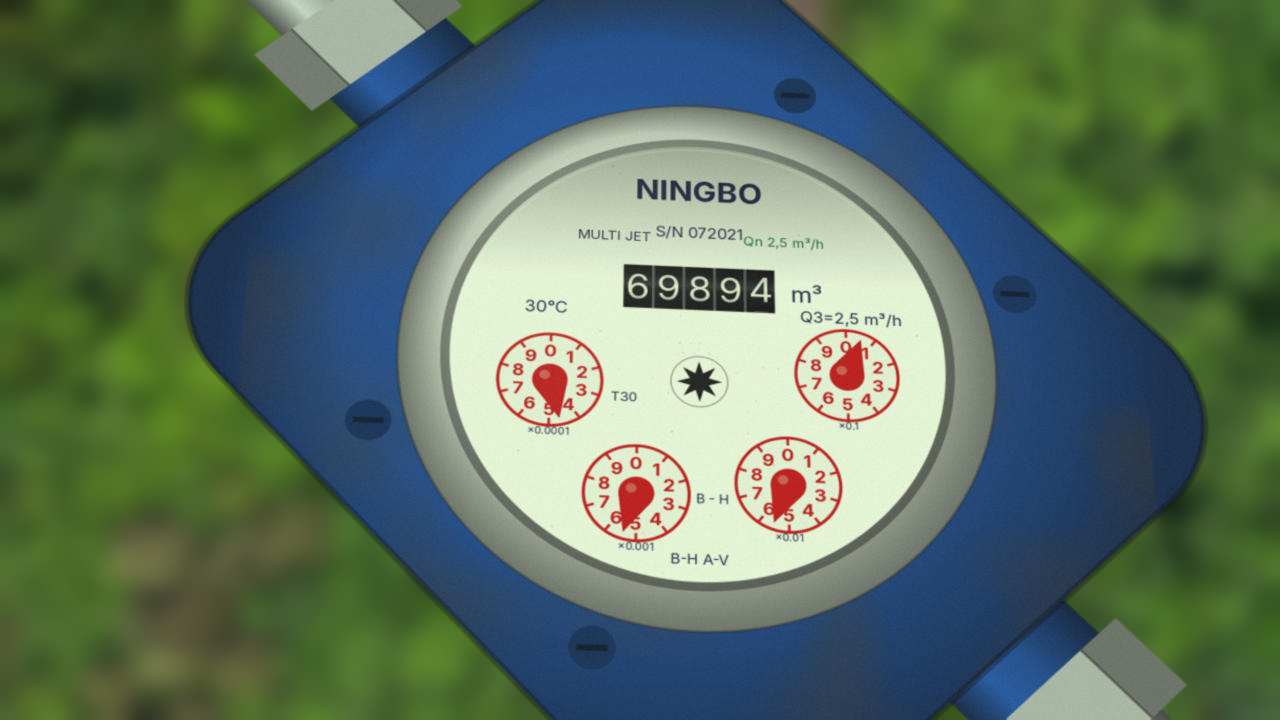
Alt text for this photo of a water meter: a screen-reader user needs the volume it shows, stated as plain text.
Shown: 69894.0554 m³
